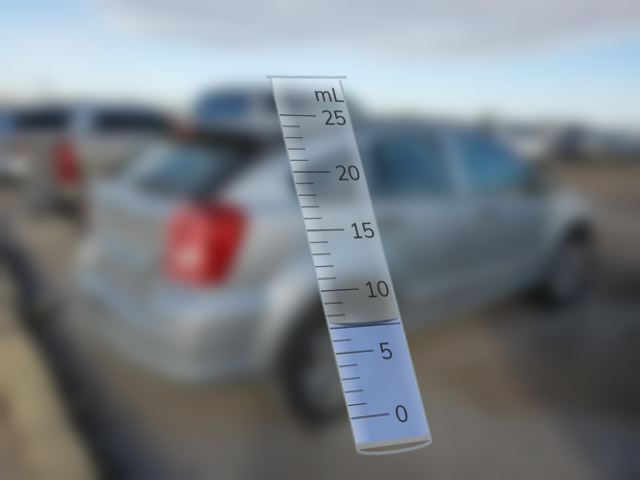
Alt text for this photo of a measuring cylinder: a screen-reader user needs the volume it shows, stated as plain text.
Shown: 7 mL
